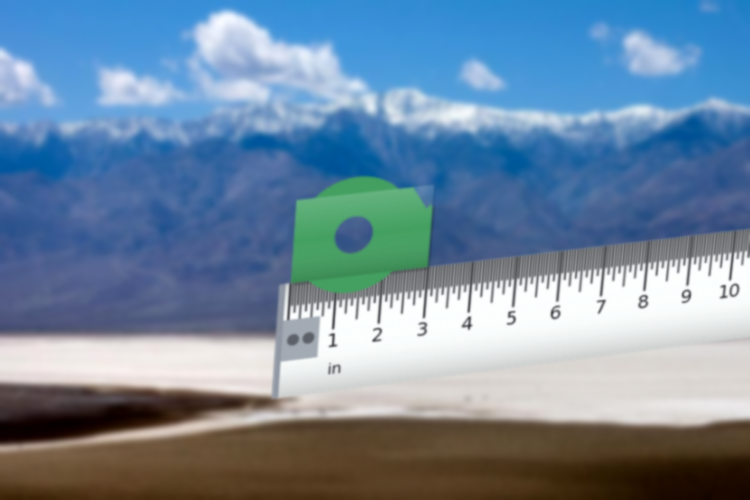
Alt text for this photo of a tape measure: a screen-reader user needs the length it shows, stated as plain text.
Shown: 3 in
